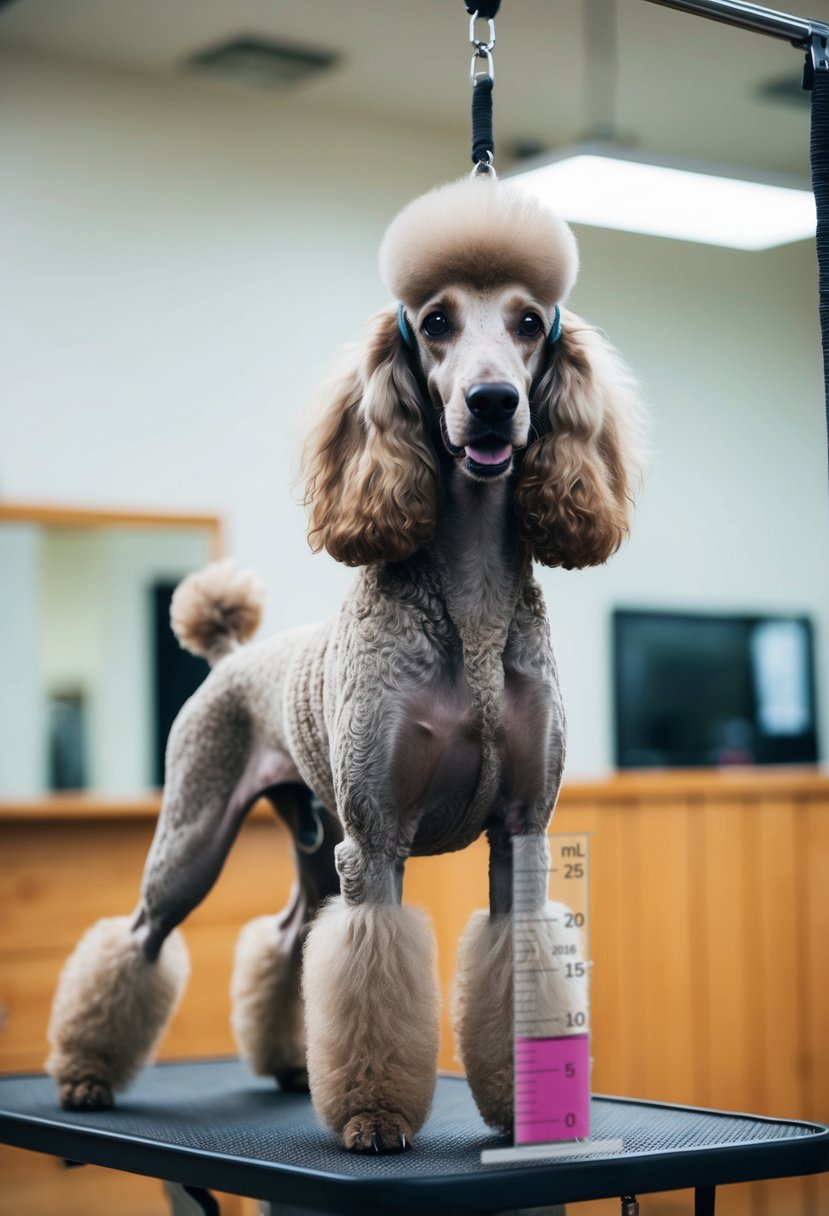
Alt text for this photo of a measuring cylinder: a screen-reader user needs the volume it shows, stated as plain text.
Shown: 8 mL
